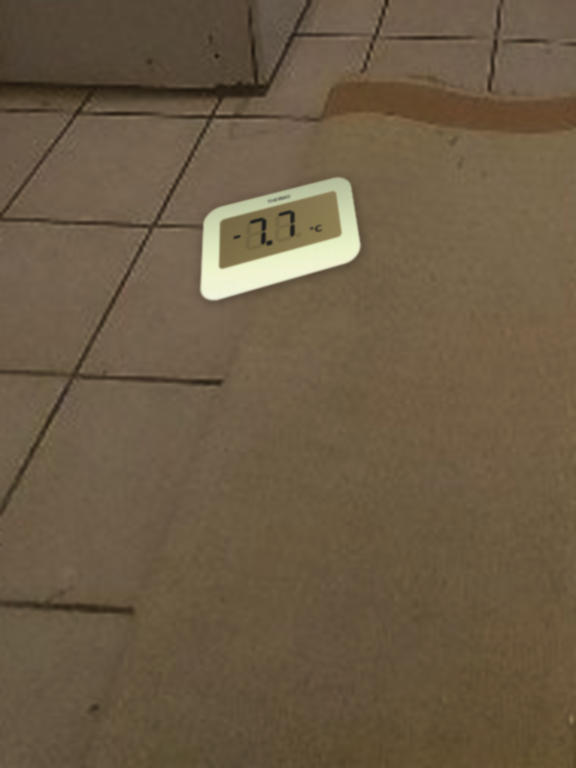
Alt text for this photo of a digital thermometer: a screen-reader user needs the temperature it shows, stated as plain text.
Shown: -7.7 °C
